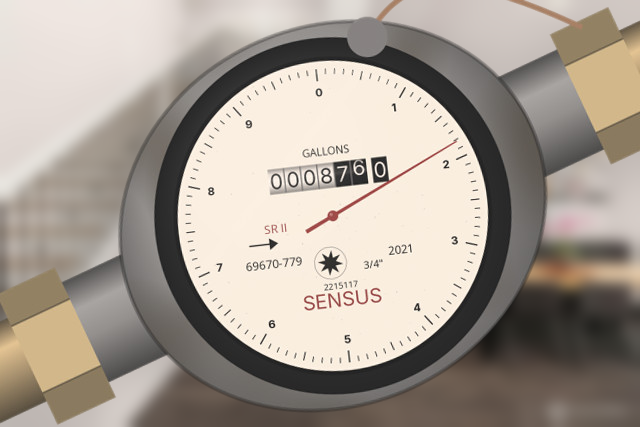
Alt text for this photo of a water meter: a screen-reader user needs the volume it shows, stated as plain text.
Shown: 8761.8 gal
